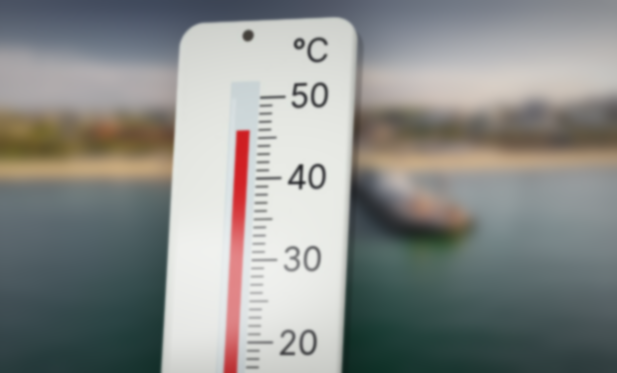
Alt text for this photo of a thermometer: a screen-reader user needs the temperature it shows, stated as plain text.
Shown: 46 °C
